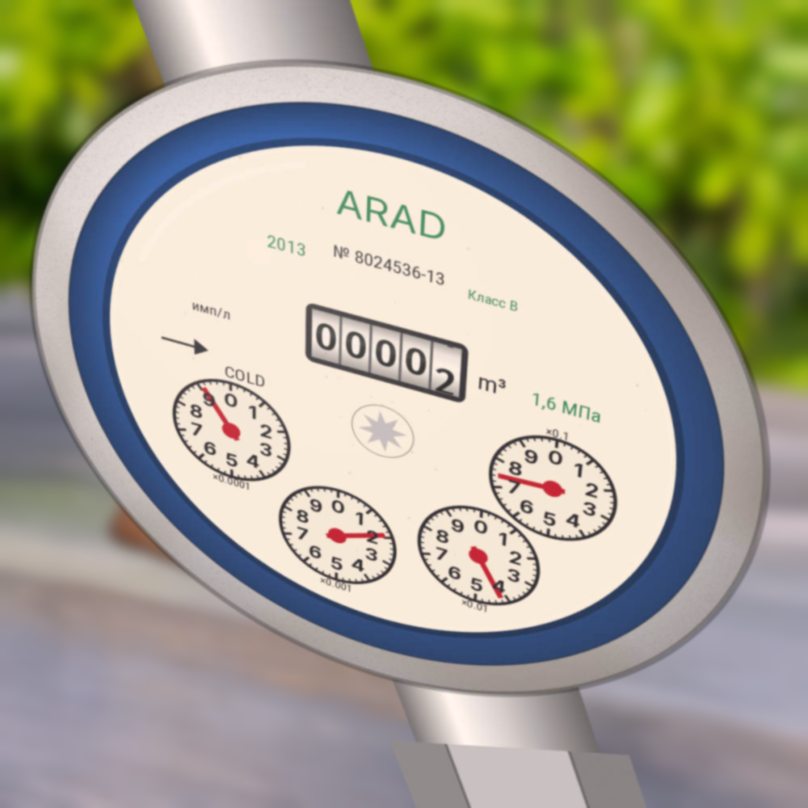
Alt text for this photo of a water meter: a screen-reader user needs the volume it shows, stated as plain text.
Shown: 1.7419 m³
